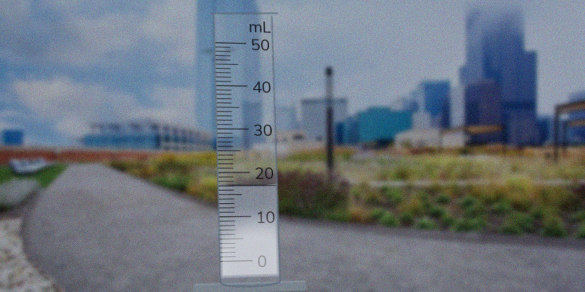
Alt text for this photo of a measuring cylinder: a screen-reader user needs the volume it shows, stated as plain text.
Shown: 17 mL
